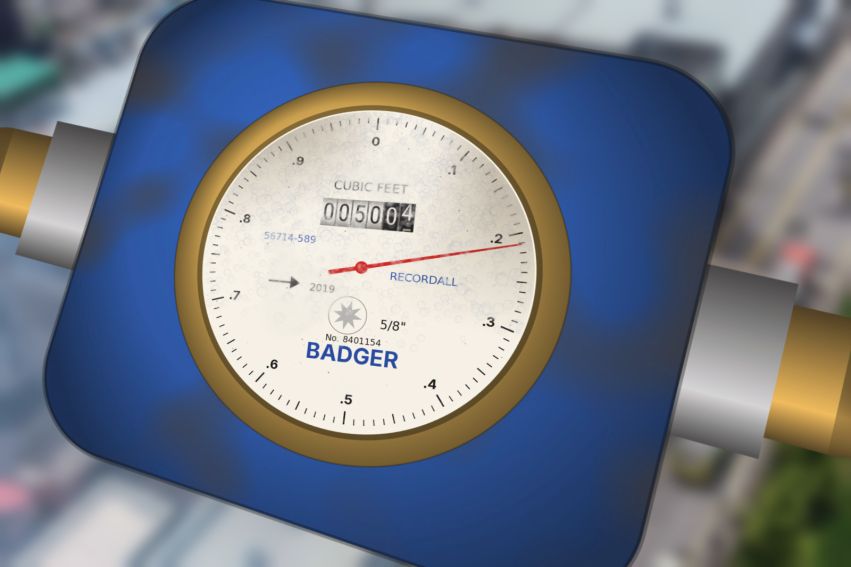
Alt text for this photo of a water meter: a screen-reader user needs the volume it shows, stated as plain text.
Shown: 5004.21 ft³
